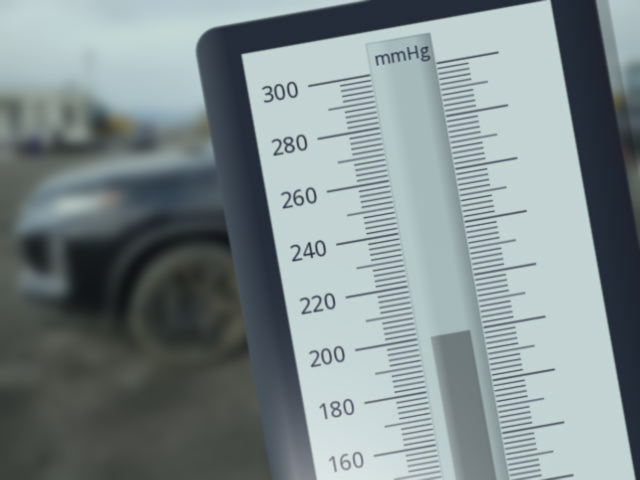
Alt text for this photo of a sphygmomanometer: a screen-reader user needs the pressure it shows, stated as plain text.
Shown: 200 mmHg
